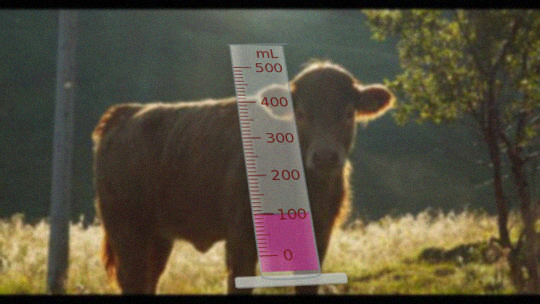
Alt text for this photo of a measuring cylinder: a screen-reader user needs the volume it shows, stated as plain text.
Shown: 100 mL
